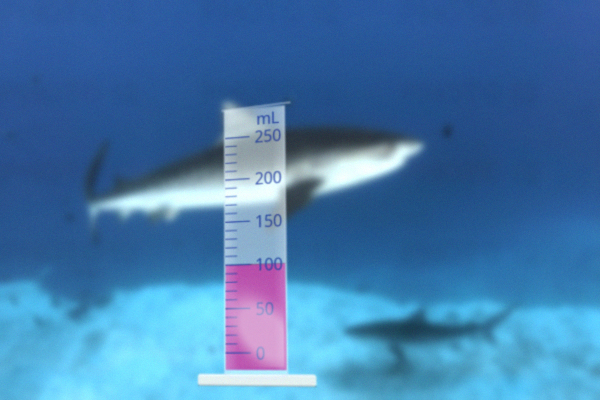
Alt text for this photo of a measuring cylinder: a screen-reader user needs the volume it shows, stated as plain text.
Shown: 100 mL
